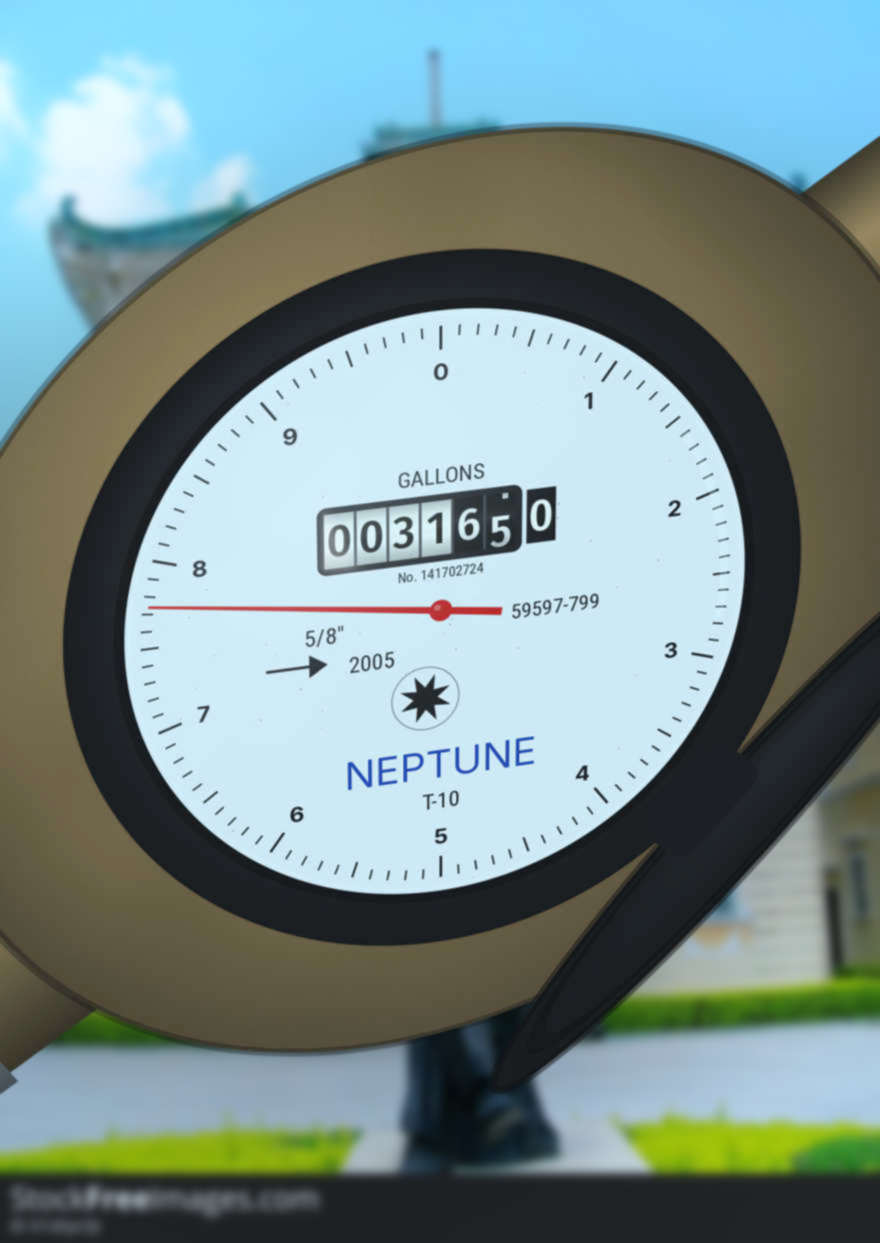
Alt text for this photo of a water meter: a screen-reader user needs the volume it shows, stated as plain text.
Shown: 31647.7 gal
